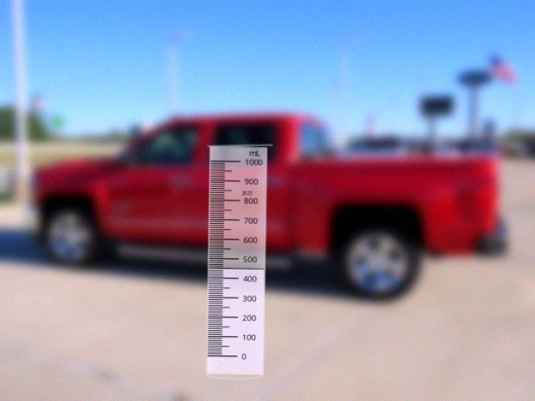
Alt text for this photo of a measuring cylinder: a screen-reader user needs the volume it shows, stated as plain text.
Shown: 450 mL
